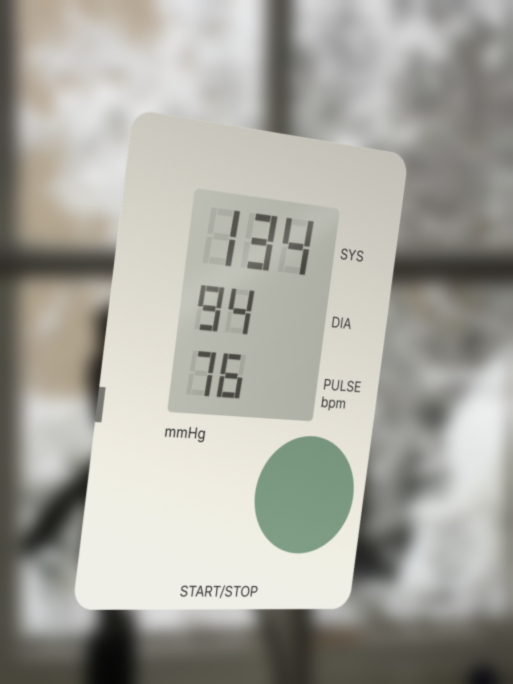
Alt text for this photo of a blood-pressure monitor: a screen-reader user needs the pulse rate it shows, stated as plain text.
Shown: 76 bpm
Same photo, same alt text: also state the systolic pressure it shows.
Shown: 134 mmHg
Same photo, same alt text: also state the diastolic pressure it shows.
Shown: 94 mmHg
